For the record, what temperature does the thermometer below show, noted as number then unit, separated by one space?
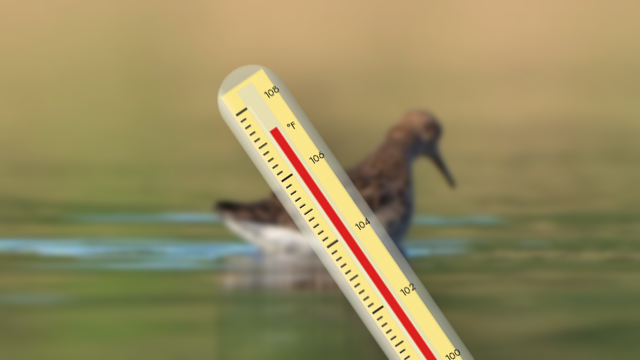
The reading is 107.2 °F
